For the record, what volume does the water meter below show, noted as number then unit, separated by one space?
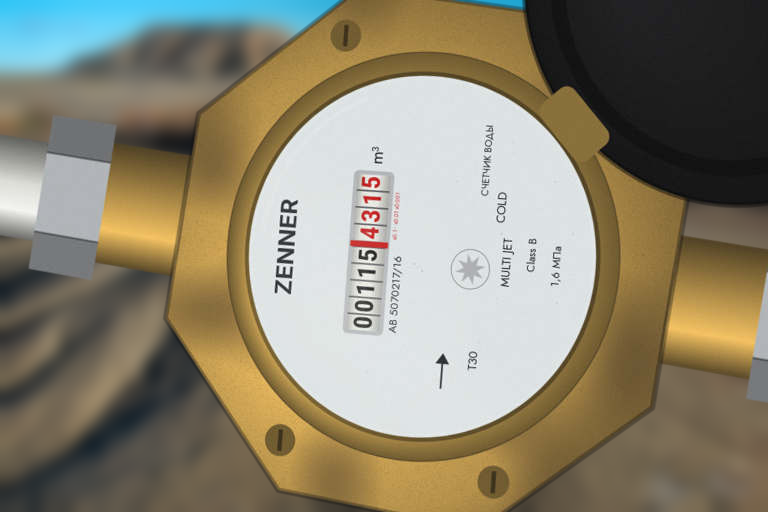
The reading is 115.4315 m³
